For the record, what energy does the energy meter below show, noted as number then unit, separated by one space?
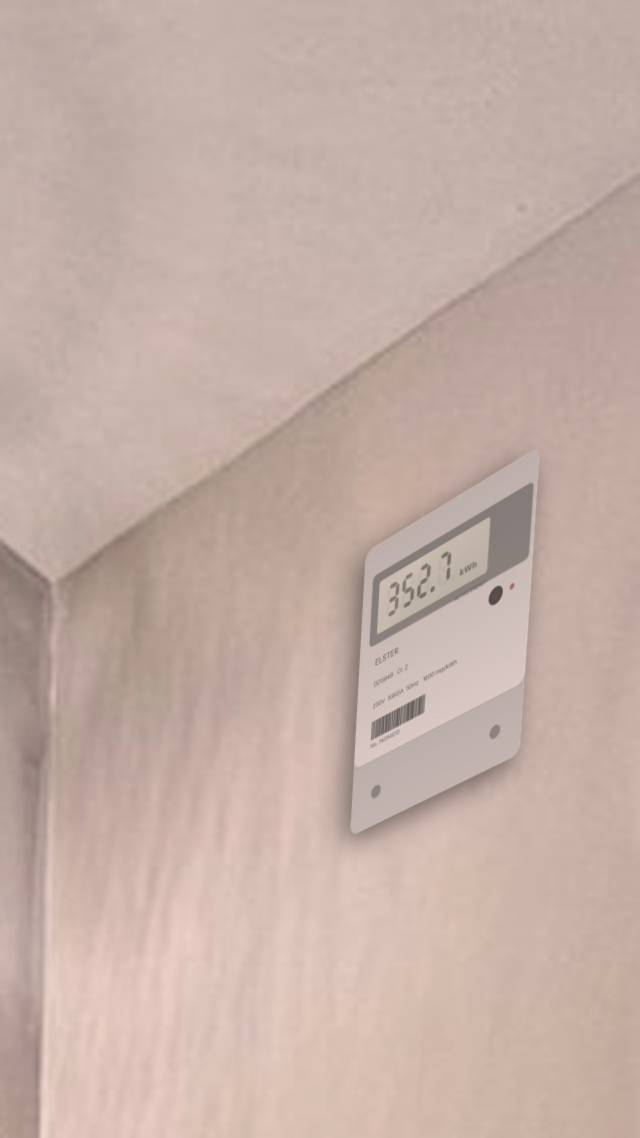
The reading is 352.7 kWh
